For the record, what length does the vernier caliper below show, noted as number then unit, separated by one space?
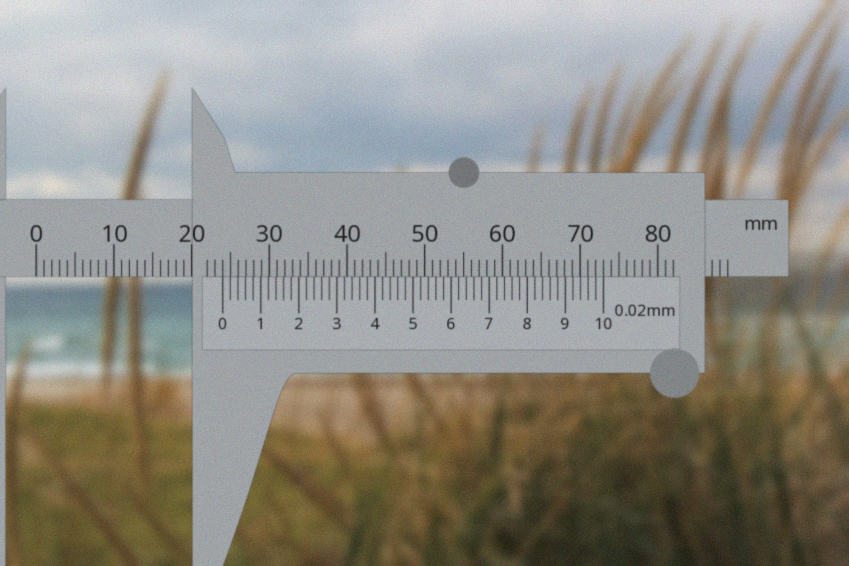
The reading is 24.0 mm
